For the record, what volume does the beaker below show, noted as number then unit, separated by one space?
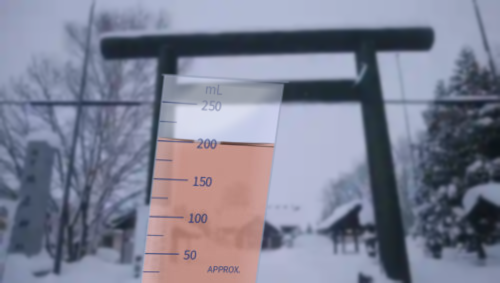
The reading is 200 mL
